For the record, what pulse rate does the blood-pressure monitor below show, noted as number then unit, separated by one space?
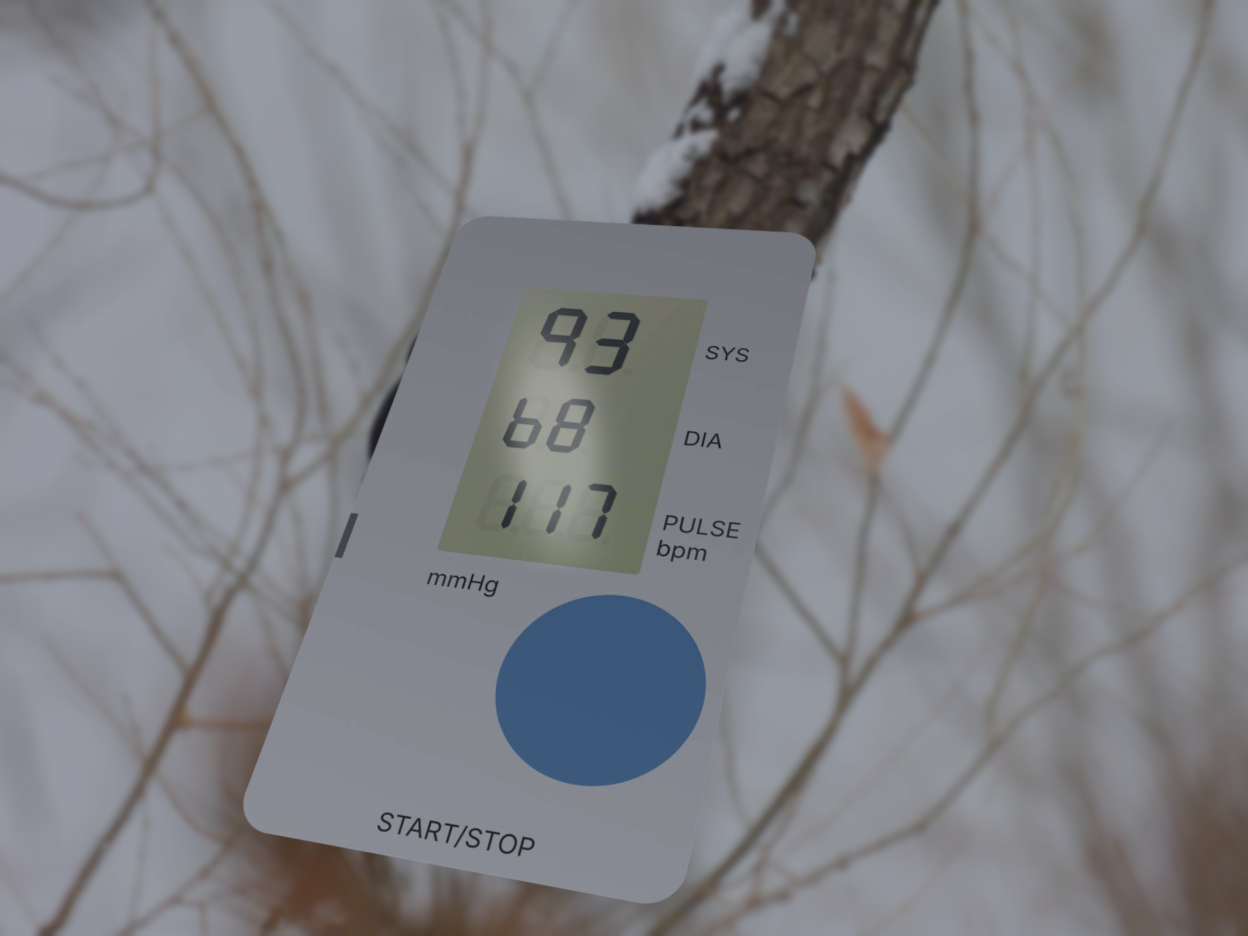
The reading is 117 bpm
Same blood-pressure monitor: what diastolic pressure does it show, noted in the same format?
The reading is 68 mmHg
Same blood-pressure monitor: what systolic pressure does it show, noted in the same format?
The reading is 93 mmHg
